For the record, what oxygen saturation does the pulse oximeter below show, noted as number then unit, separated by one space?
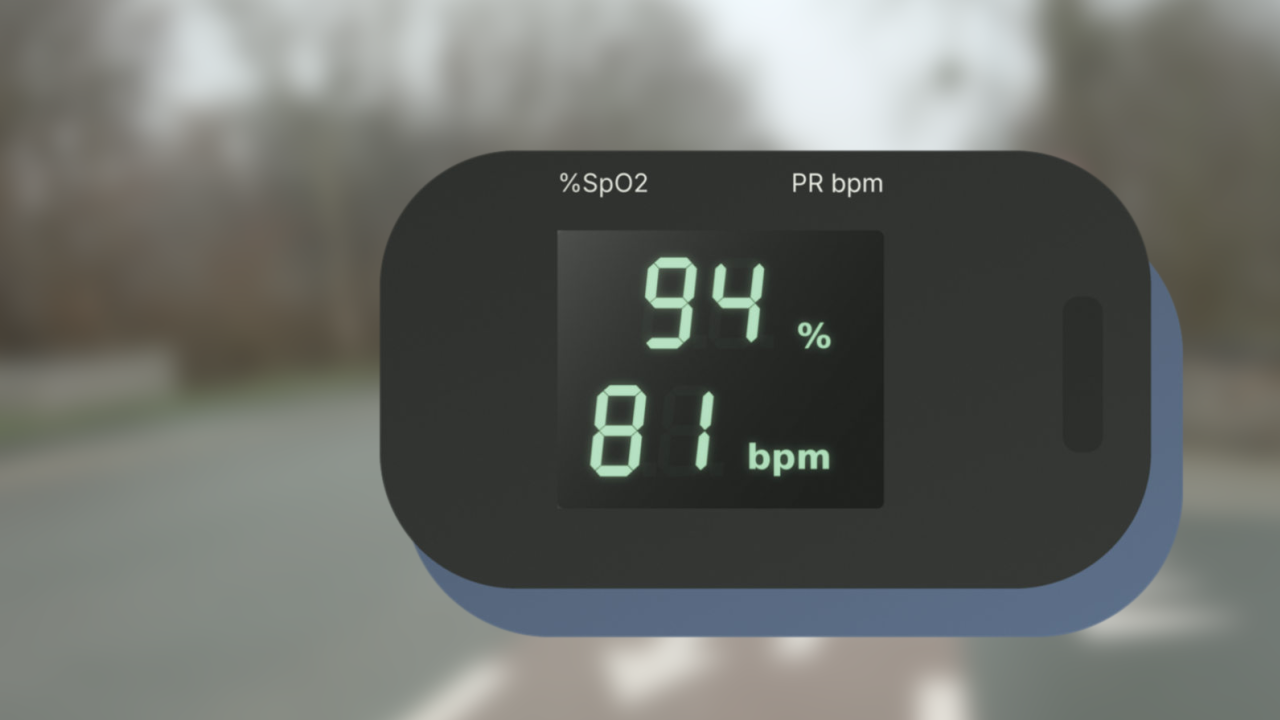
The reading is 94 %
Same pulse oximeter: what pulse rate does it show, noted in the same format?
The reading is 81 bpm
